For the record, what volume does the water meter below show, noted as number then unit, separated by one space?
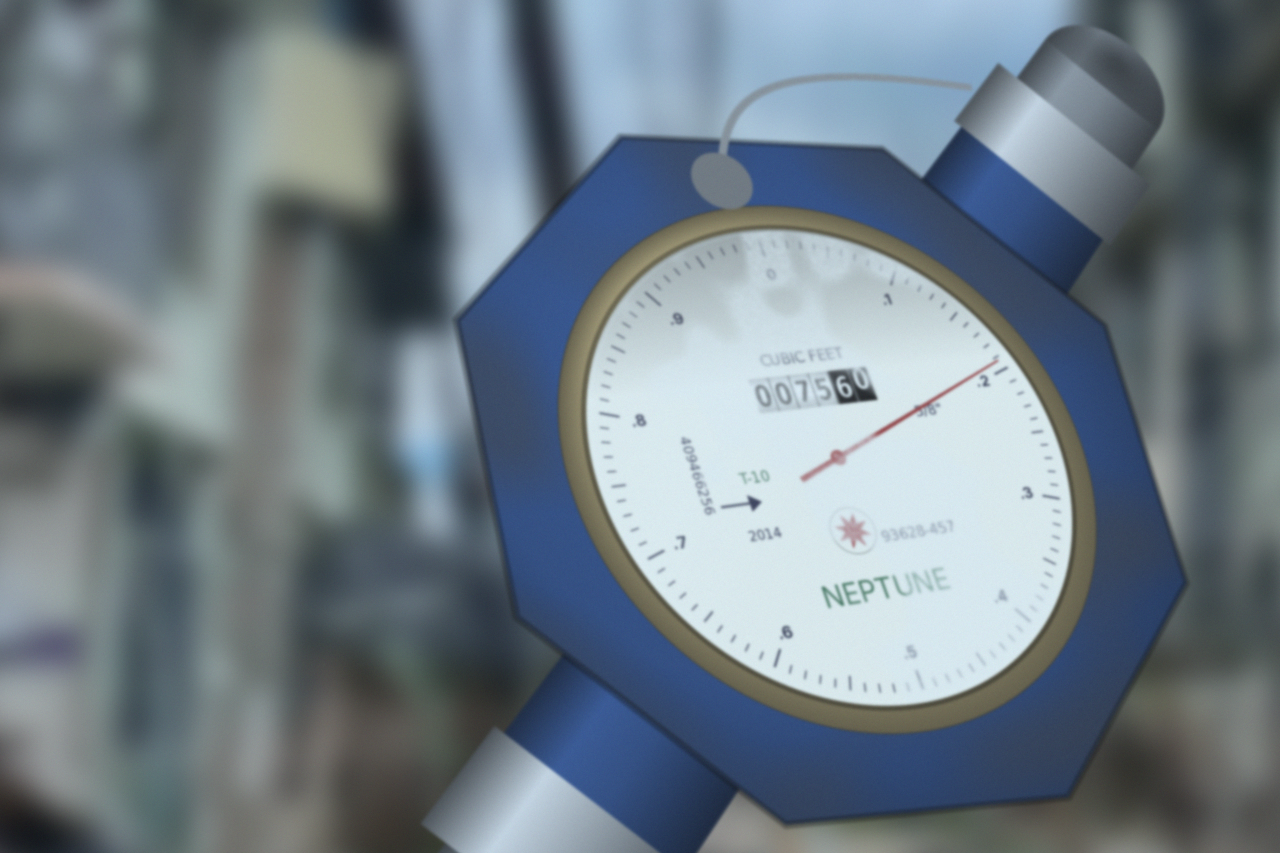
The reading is 7560.19 ft³
